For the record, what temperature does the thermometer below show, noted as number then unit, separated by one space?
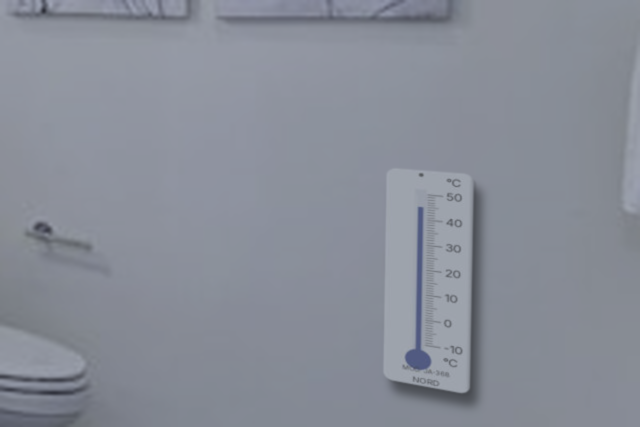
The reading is 45 °C
